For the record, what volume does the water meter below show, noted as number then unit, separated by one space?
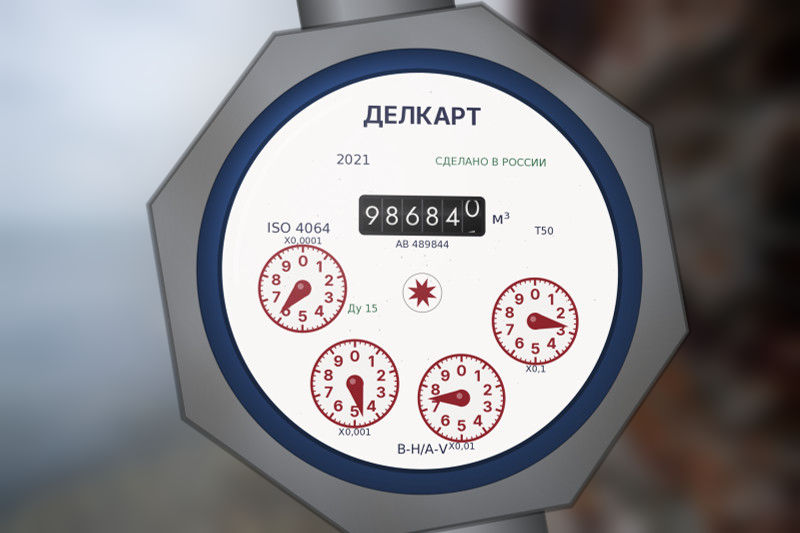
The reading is 986840.2746 m³
